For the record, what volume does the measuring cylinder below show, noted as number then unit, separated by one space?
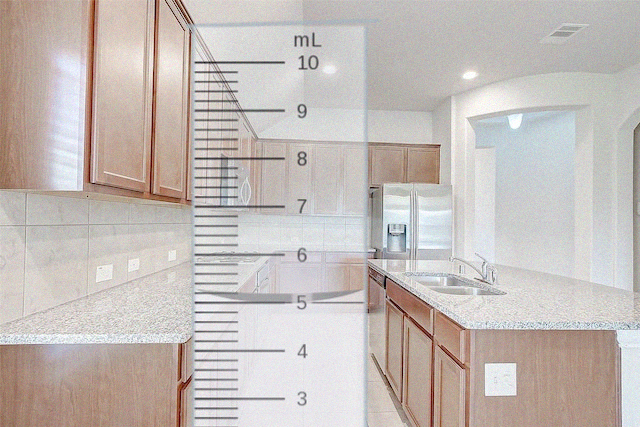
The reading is 5 mL
